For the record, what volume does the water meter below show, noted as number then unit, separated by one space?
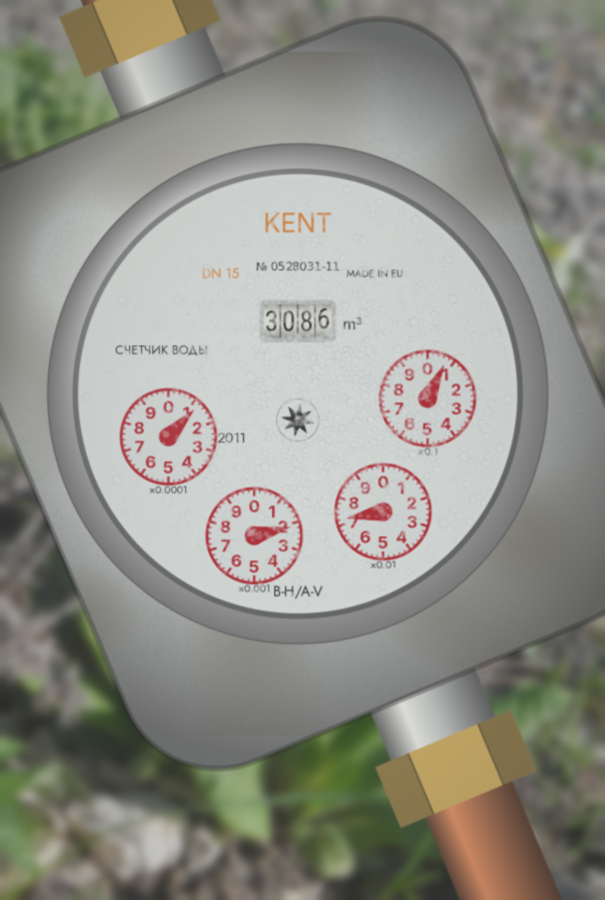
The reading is 3086.0721 m³
